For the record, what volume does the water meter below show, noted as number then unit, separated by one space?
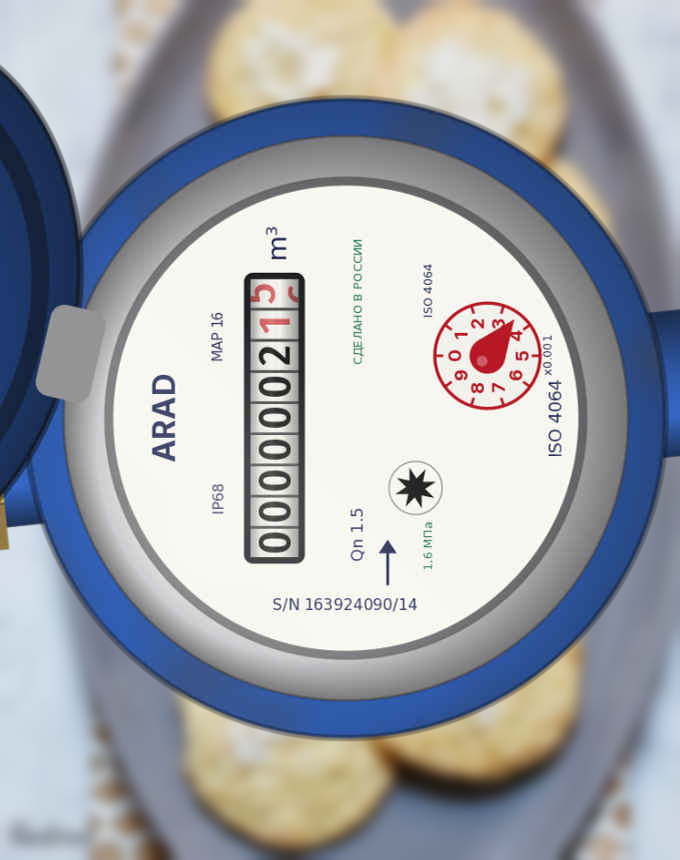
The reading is 2.153 m³
